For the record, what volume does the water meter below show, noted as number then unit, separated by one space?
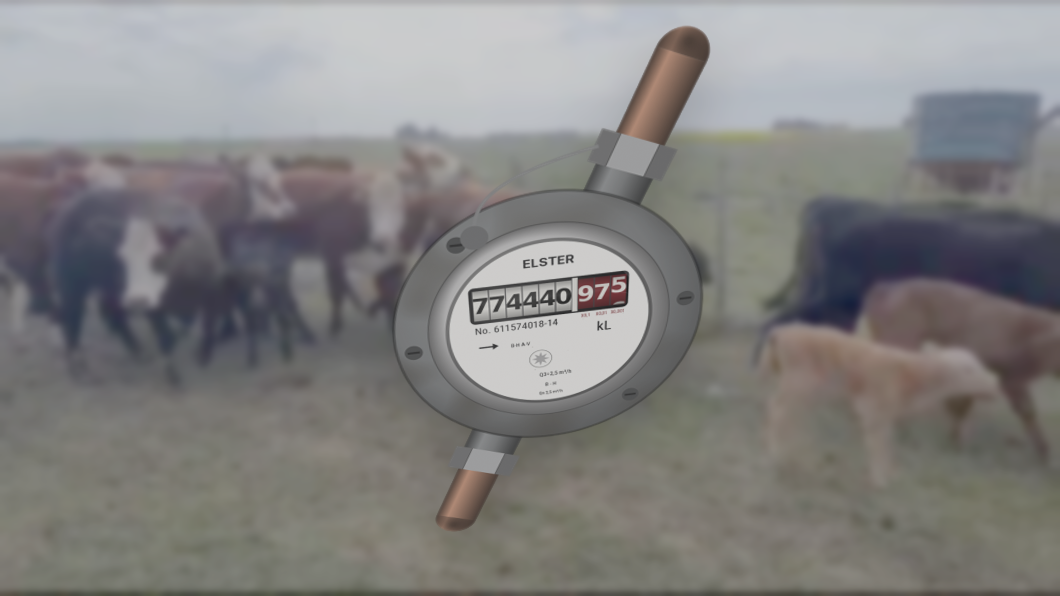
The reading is 774440.975 kL
